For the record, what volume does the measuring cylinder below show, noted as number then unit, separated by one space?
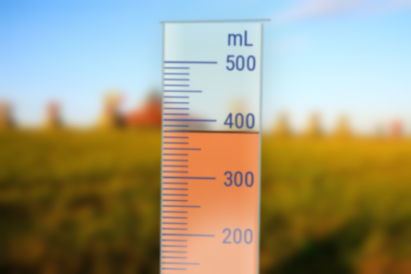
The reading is 380 mL
